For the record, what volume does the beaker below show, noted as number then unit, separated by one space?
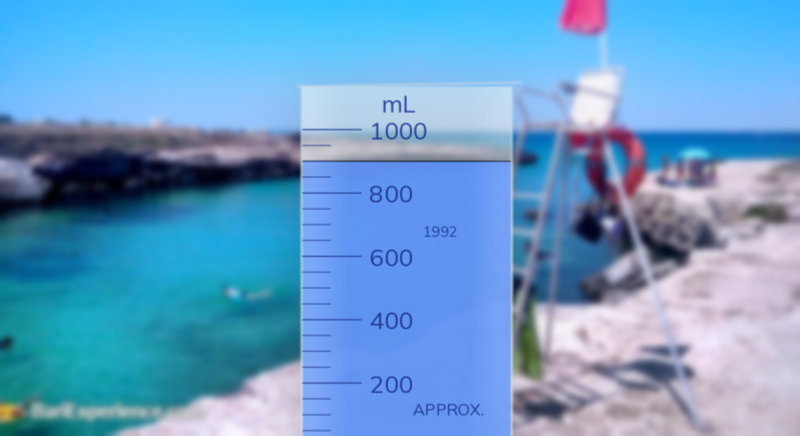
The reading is 900 mL
